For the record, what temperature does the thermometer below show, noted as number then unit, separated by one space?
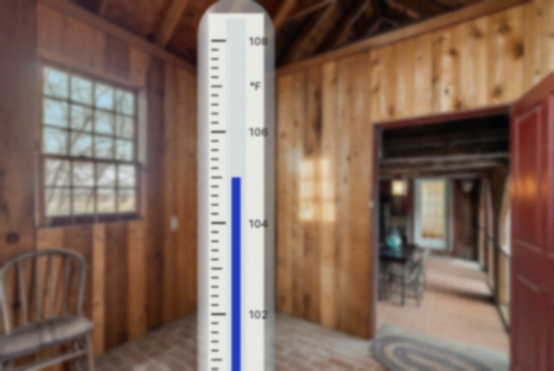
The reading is 105 °F
